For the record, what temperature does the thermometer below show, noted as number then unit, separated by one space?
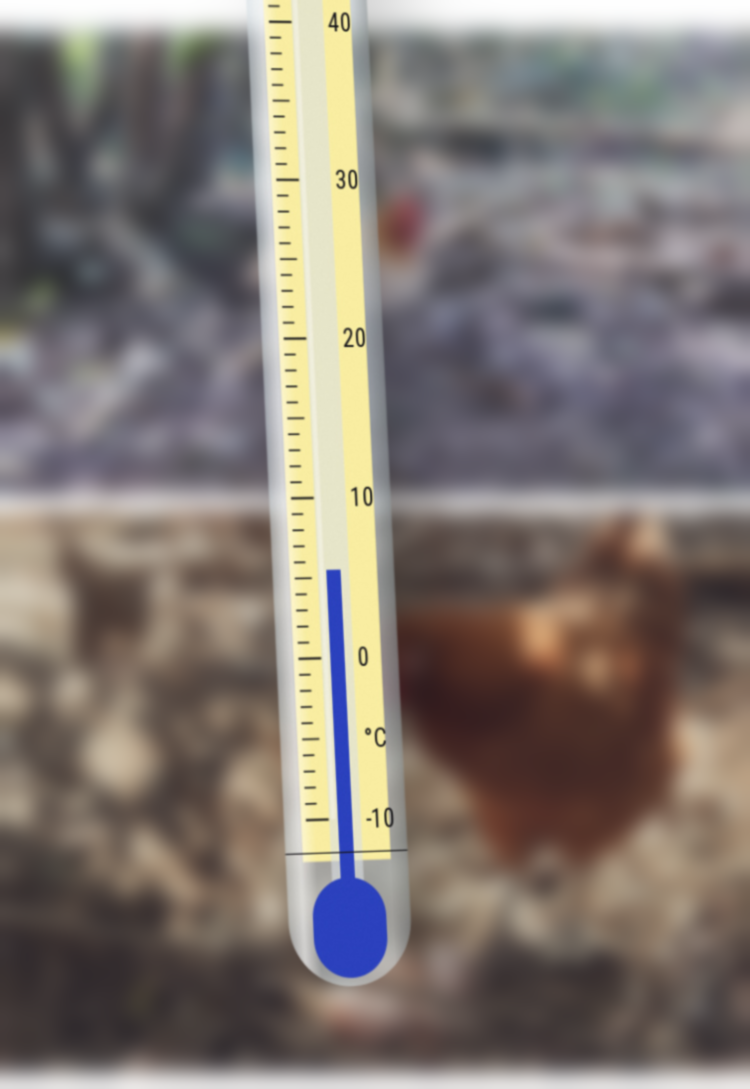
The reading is 5.5 °C
